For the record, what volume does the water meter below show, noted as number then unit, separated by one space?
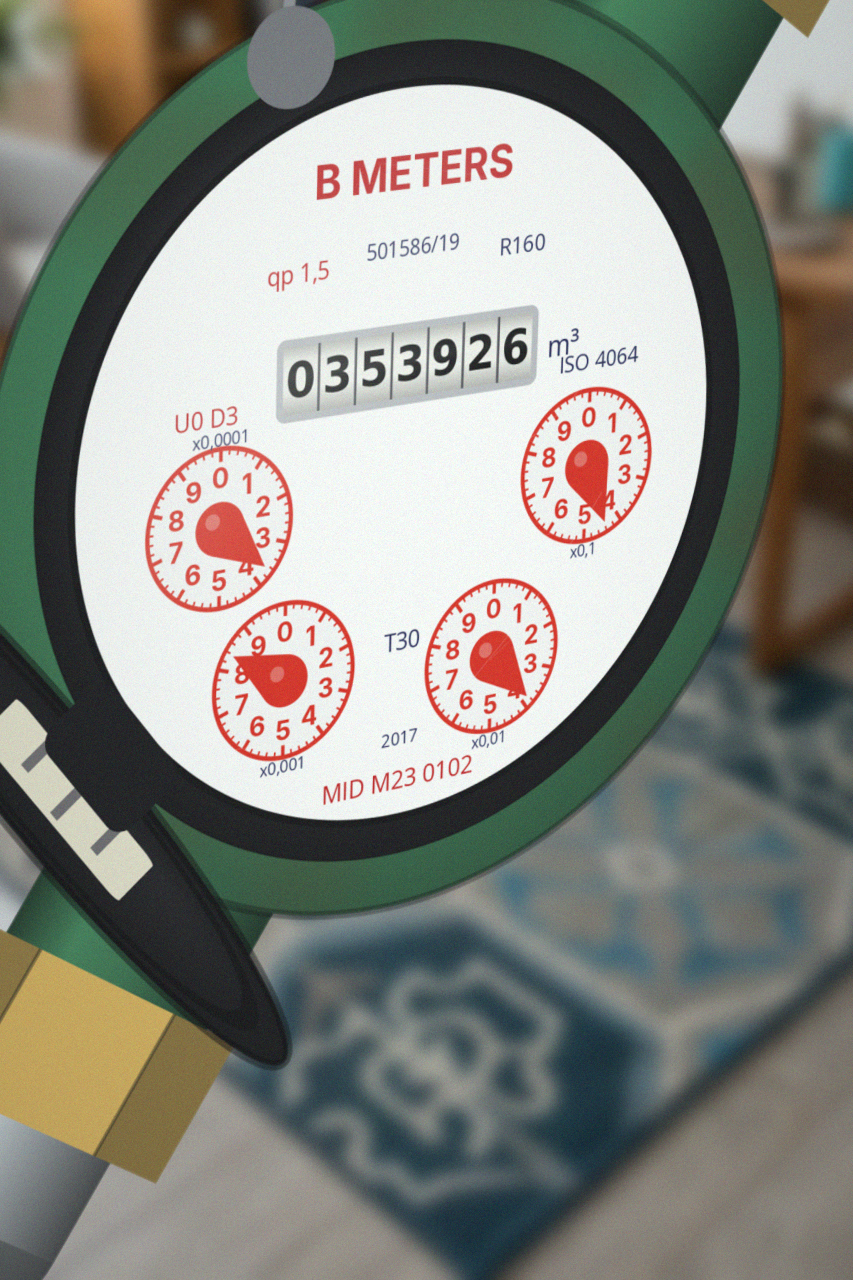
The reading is 353926.4383 m³
